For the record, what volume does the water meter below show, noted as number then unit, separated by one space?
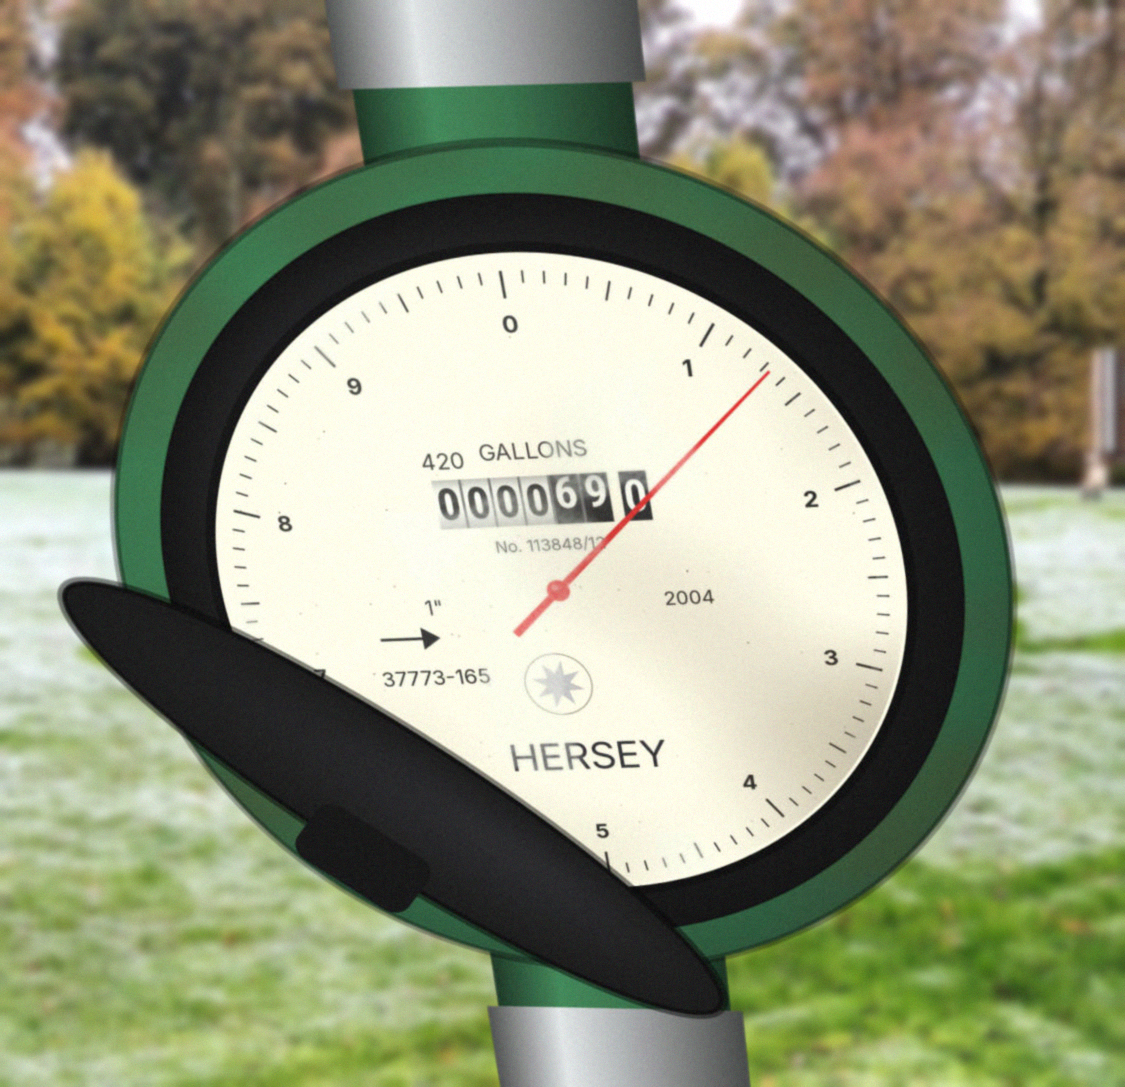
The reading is 691.3 gal
